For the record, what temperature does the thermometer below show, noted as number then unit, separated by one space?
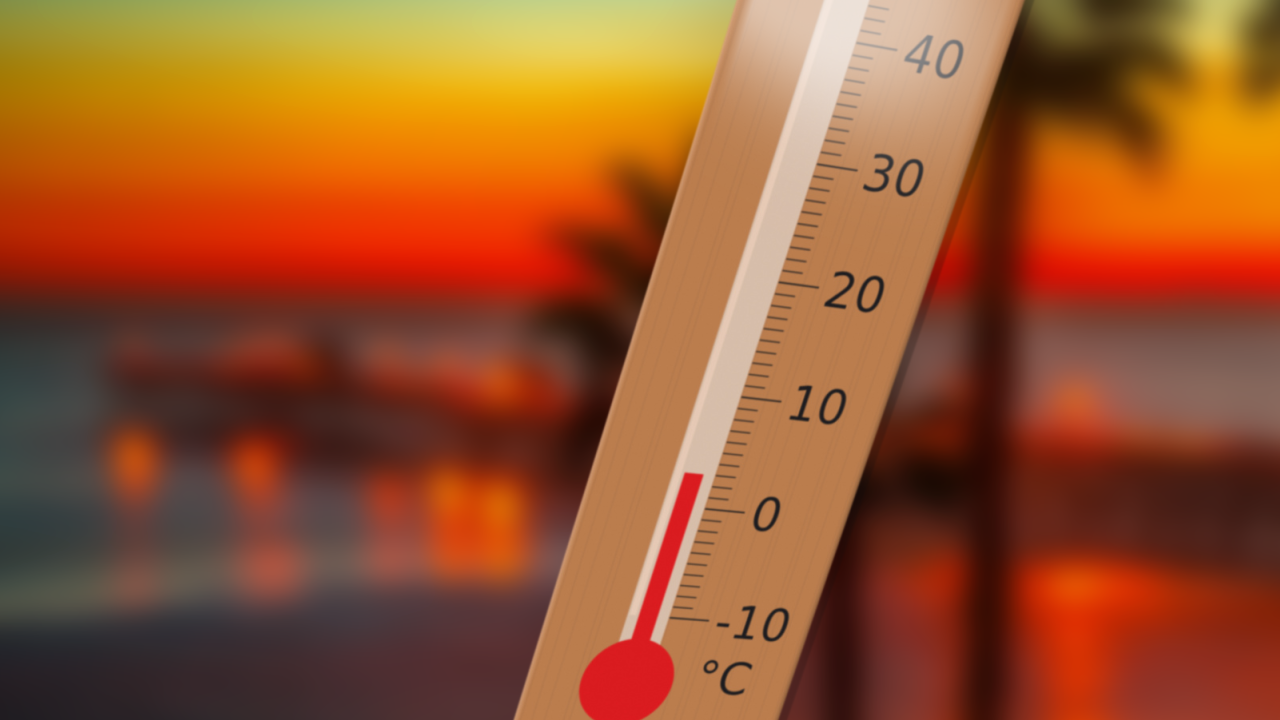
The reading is 3 °C
